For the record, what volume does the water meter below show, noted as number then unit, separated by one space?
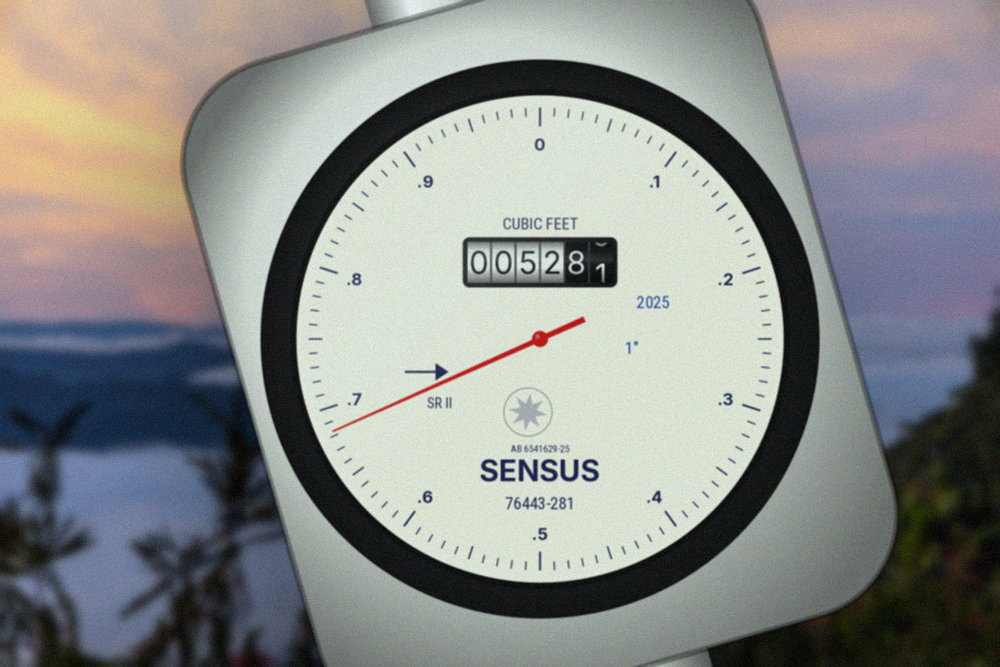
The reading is 5280.68 ft³
